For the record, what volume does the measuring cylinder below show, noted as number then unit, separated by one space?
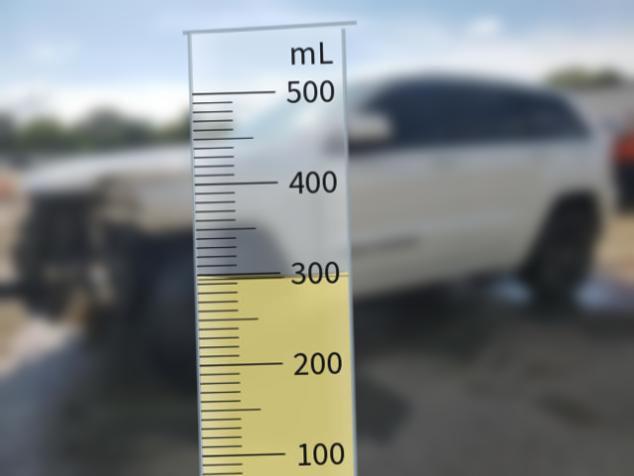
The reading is 295 mL
